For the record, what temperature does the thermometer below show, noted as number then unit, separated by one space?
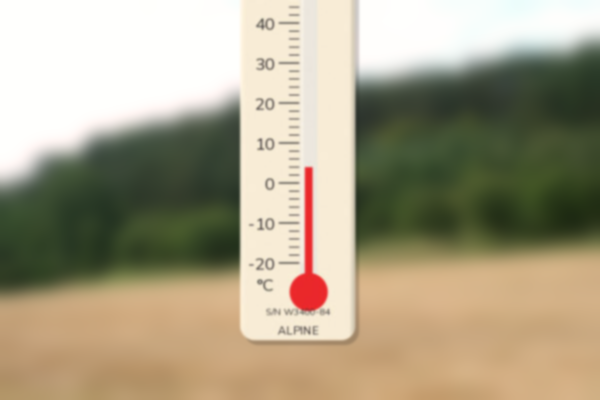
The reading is 4 °C
